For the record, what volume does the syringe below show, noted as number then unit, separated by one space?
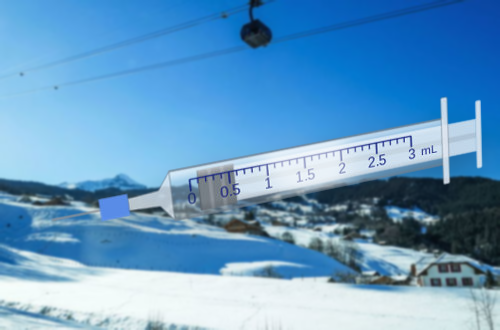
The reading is 0.1 mL
